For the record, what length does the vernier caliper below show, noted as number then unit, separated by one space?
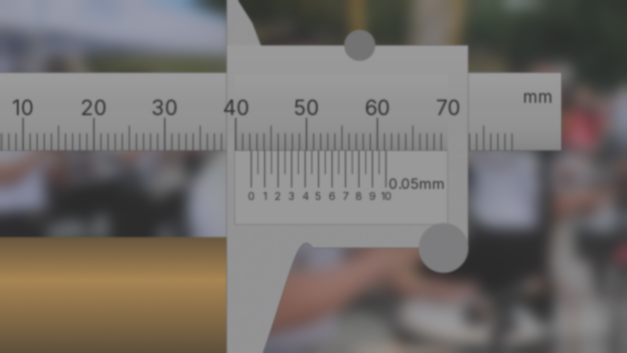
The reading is 42.2 mm
